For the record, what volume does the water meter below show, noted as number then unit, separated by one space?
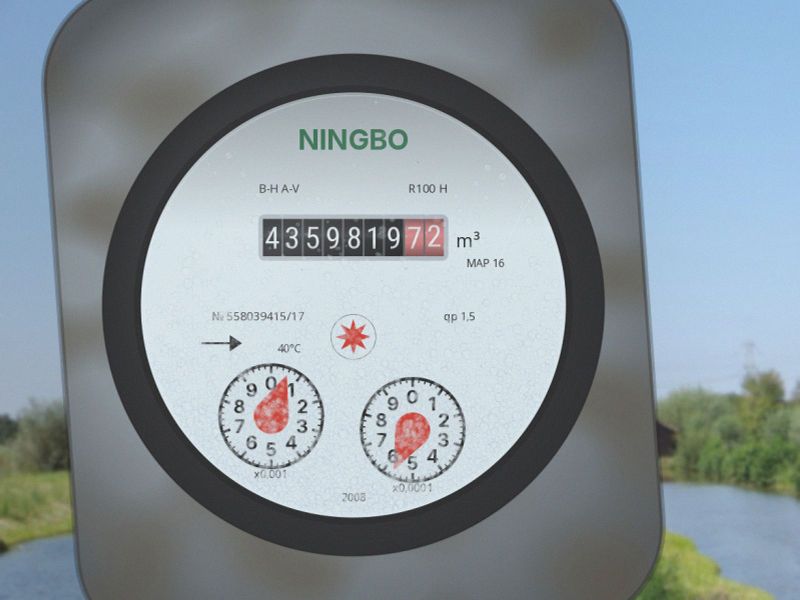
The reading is 4359819.7205 m³
